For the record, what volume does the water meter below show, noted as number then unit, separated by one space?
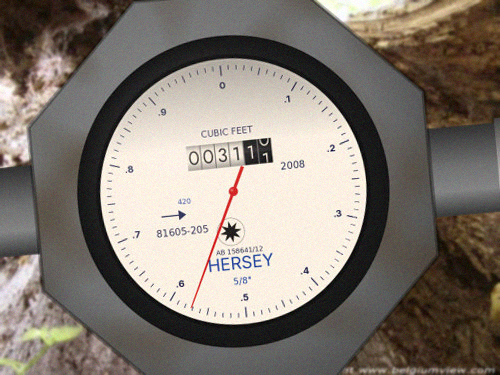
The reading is 3110.57 ft³
